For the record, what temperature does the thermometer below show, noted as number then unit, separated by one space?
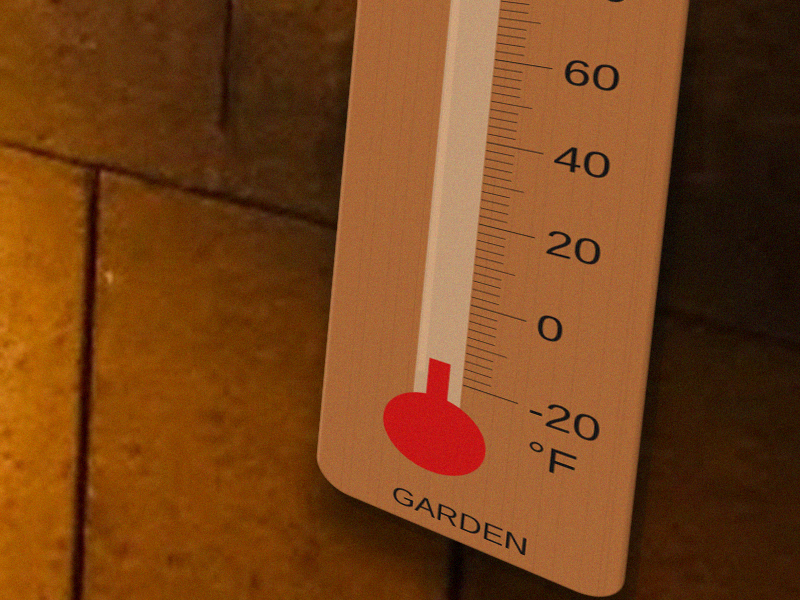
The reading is -16 °F
